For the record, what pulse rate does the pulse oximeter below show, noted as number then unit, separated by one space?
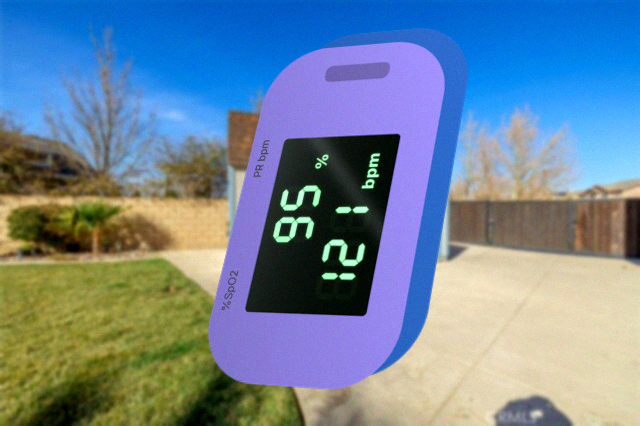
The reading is 121 bpm
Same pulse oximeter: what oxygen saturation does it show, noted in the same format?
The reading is 95 %
